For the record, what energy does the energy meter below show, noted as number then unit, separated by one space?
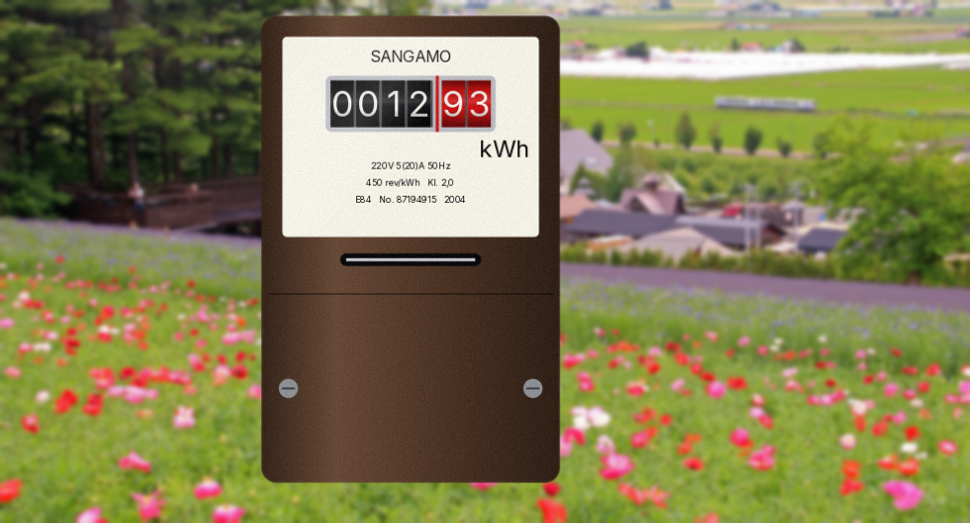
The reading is 12.93 kWh
